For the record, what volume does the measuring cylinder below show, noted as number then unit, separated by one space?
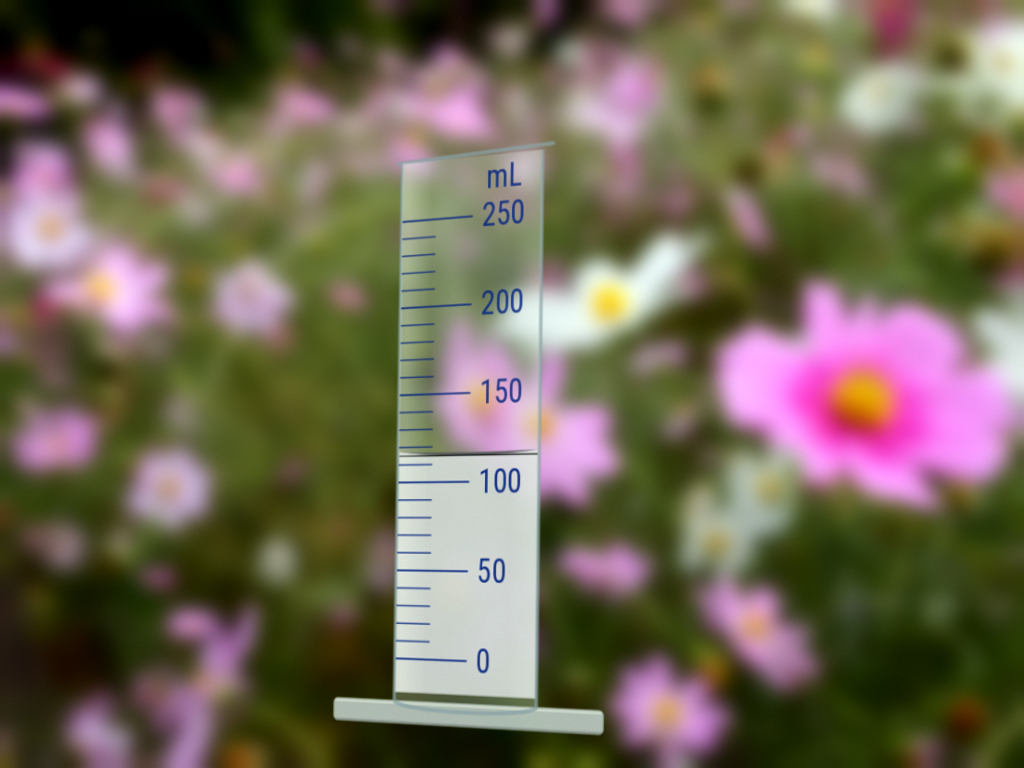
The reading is 115 mL
